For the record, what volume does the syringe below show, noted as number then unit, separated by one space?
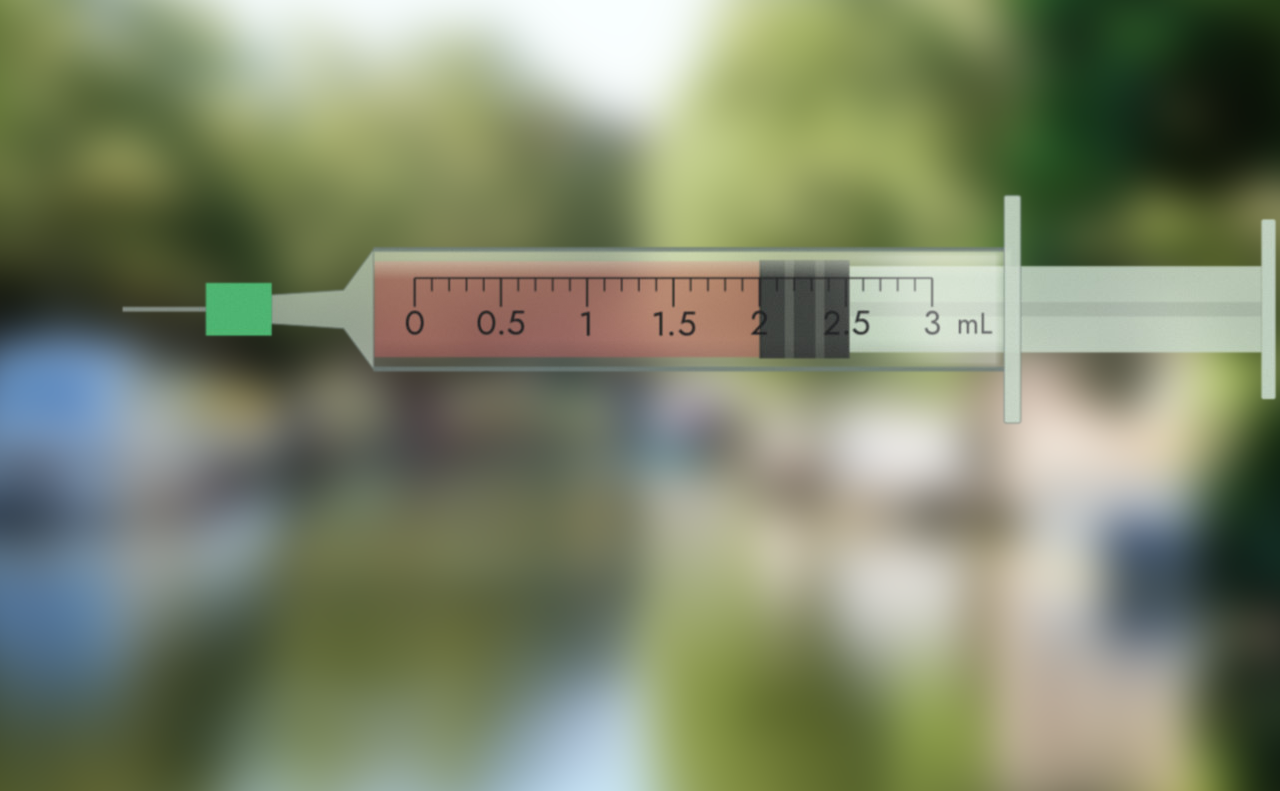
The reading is 2 mL
